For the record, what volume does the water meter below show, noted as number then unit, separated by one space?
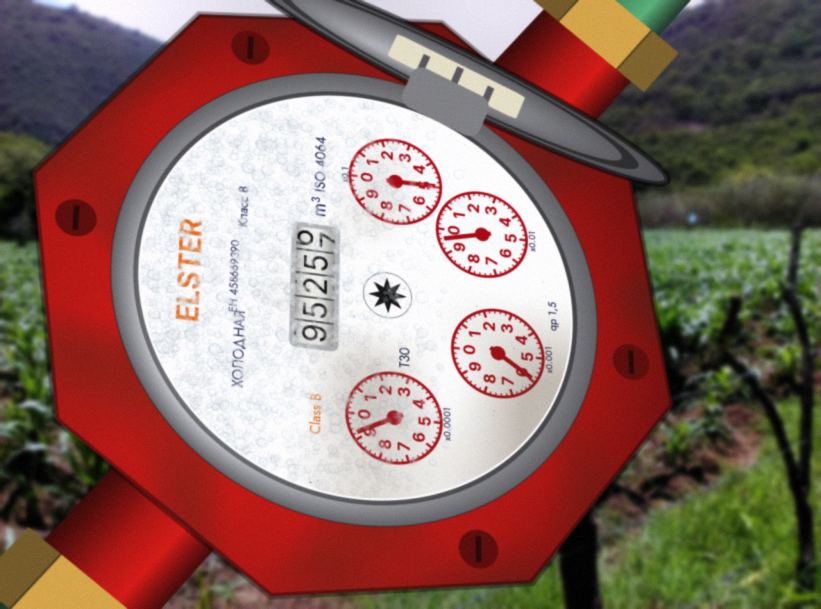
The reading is 95256.4959 m³
